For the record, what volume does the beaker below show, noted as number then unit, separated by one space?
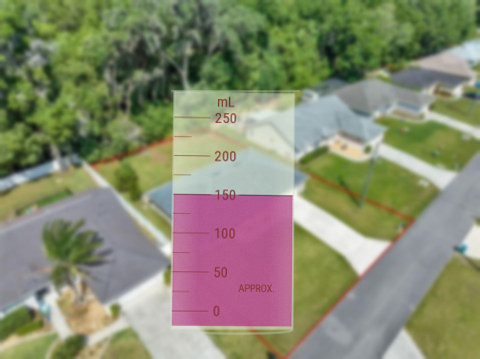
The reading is 150 mL
